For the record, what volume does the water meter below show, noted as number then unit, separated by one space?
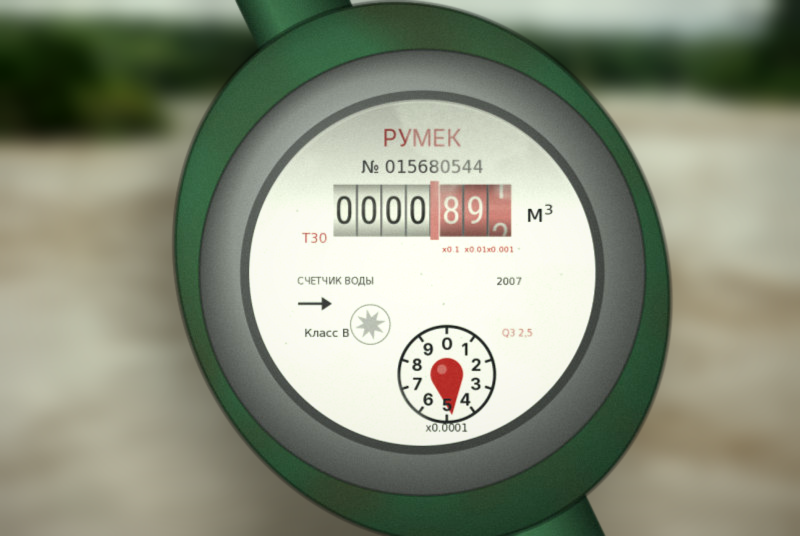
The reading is 0.8914 m³
